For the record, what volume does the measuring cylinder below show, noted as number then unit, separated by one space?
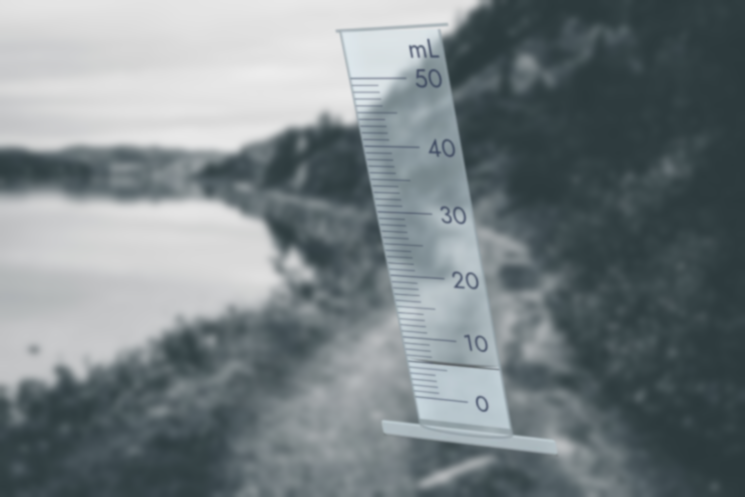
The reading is 6 mL
